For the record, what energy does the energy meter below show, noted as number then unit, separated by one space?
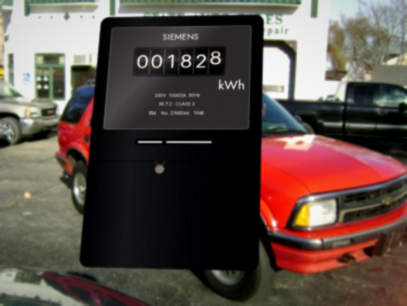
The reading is 1828 kWh
